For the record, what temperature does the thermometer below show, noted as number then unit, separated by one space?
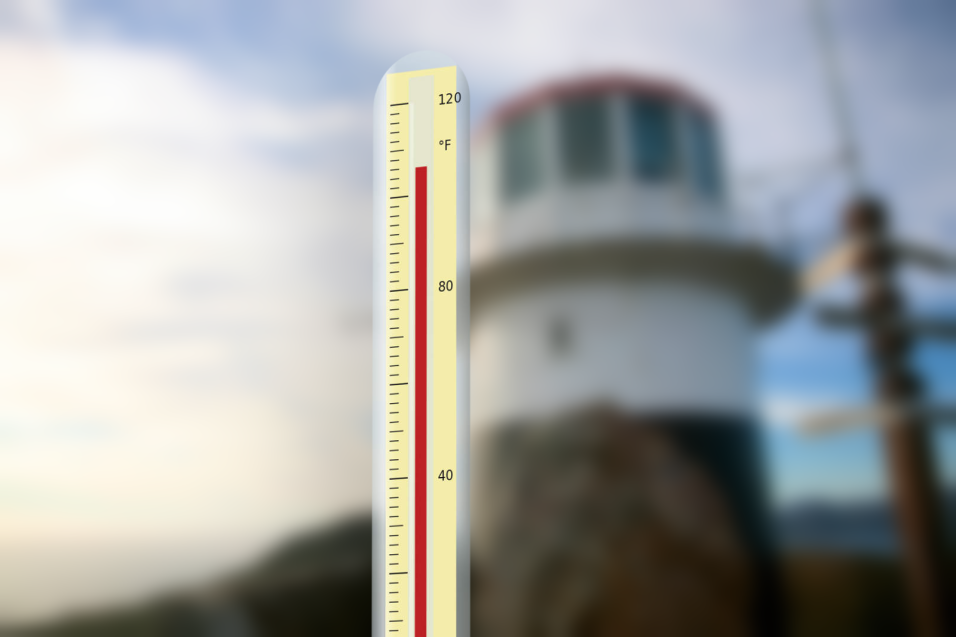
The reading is 106 °F
